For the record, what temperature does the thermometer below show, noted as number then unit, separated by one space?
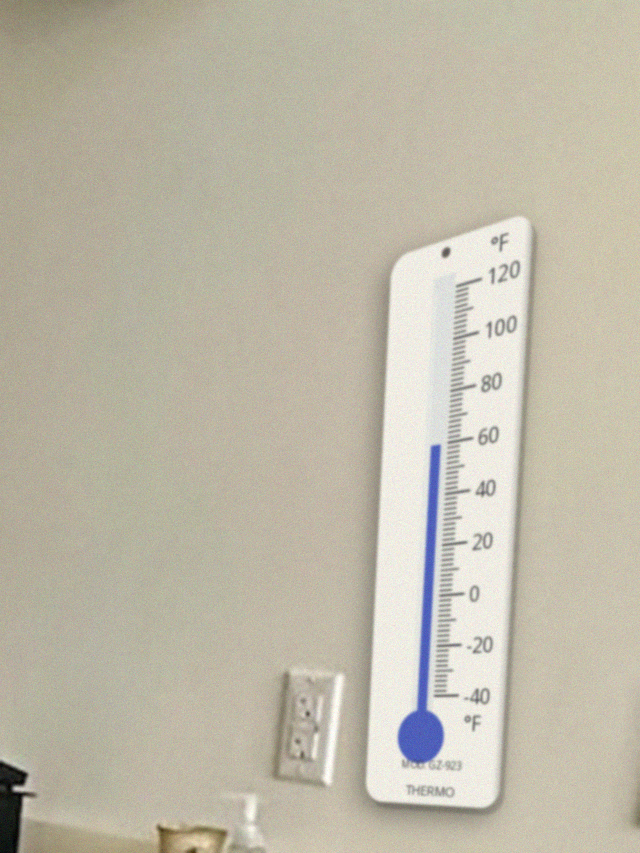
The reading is 60 °F
